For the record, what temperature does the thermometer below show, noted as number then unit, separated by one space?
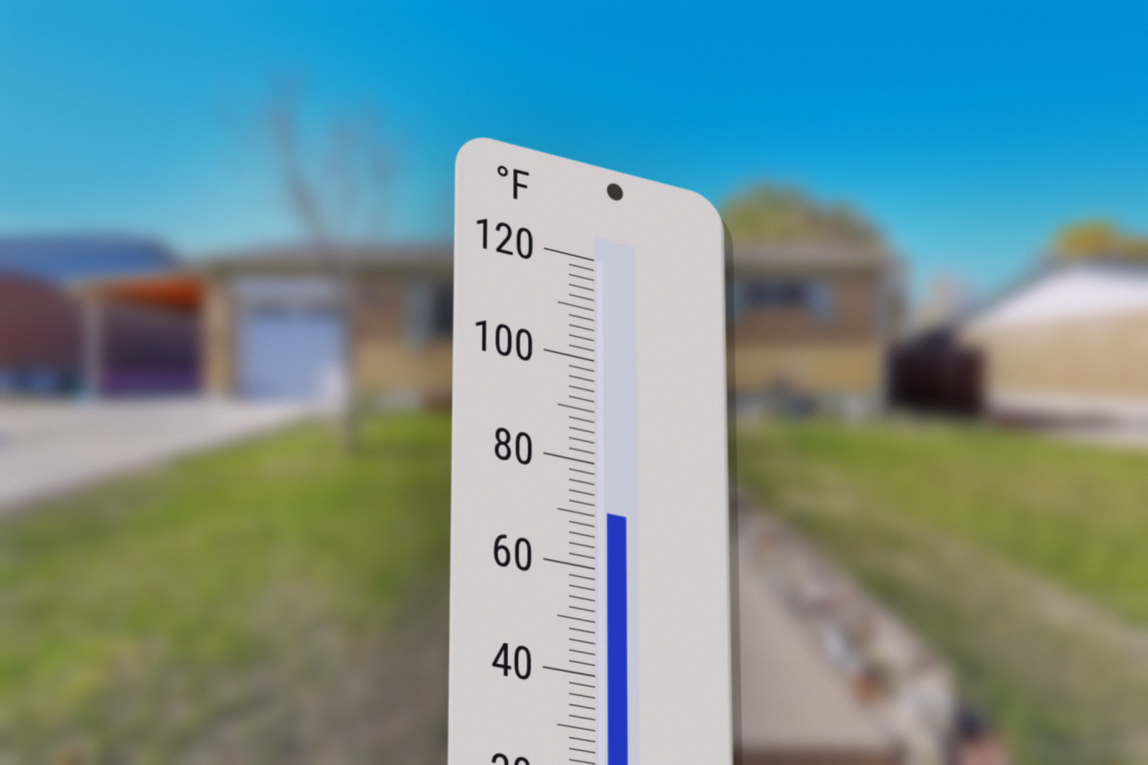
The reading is 71 °F
